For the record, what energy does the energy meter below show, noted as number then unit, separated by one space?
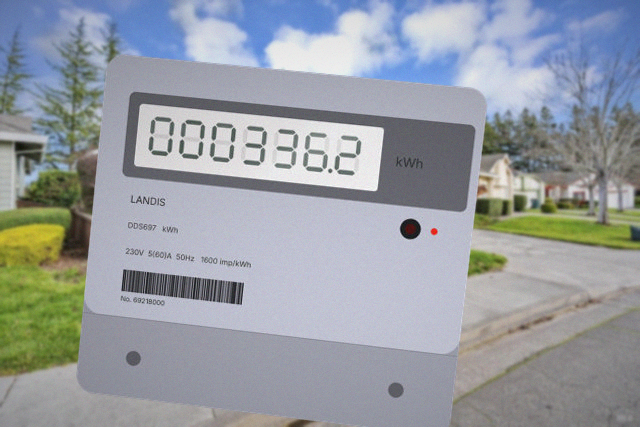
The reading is 336.2 kWh
